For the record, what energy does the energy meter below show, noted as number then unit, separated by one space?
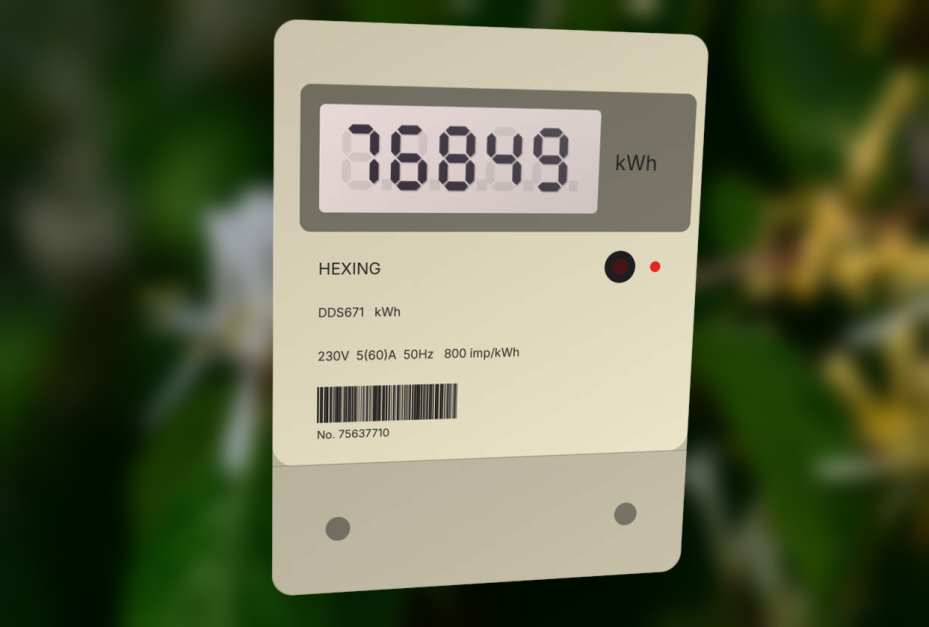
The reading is 76849 kWh
